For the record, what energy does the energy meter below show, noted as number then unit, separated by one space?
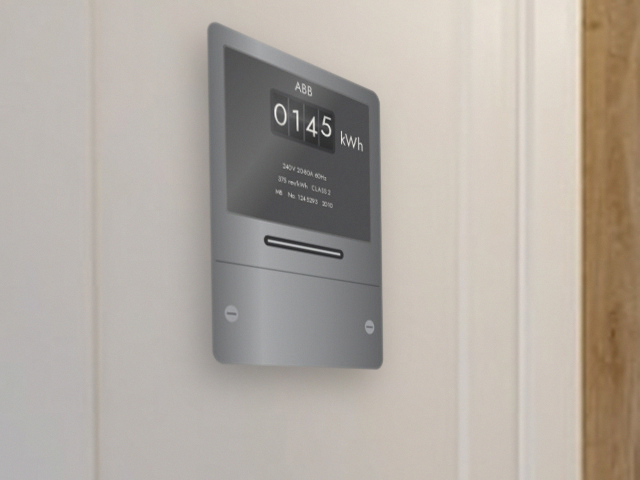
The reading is 145 kWh
